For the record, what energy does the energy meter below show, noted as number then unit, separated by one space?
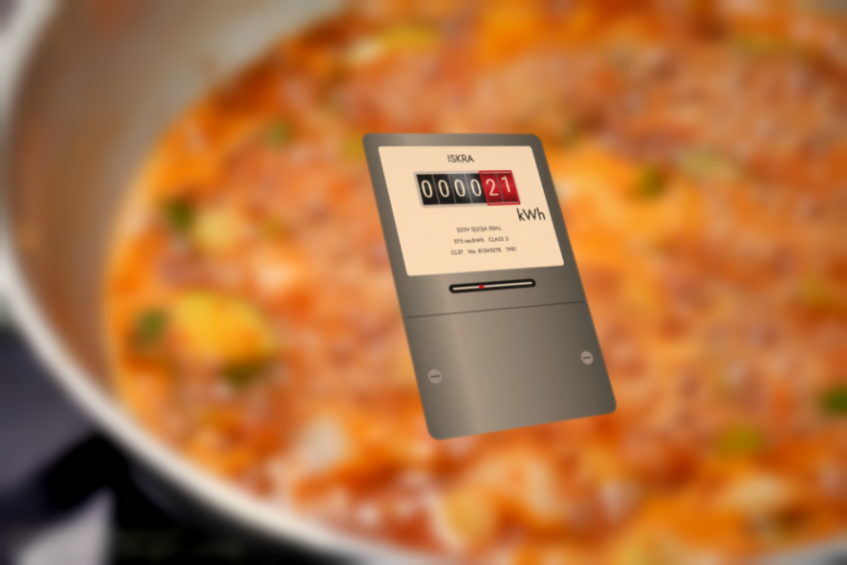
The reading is 0.21 kWh
